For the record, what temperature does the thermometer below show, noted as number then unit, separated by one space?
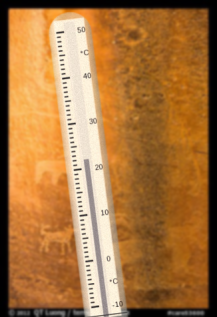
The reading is 22 °C
